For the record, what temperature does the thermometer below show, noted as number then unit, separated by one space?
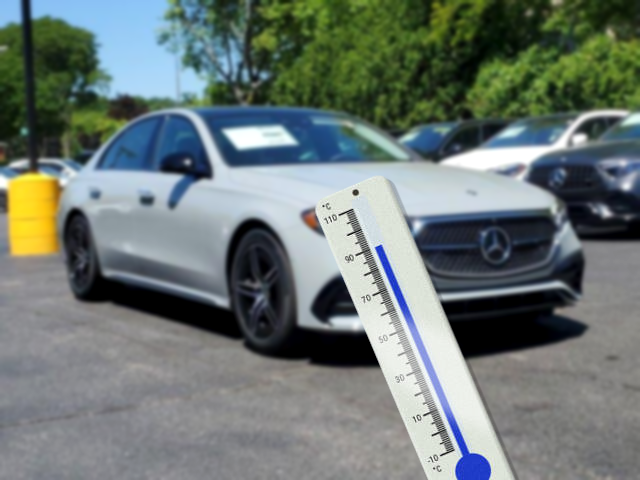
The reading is 90 °C
